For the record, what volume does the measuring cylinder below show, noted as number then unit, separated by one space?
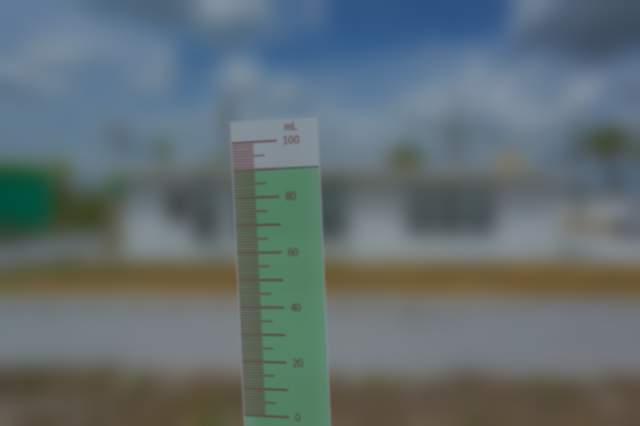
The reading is 90 mL
